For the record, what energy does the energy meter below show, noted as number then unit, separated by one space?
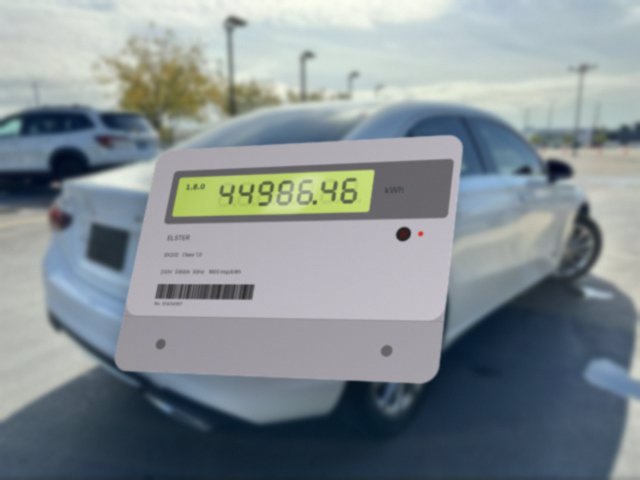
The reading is 44986.46 kWh
